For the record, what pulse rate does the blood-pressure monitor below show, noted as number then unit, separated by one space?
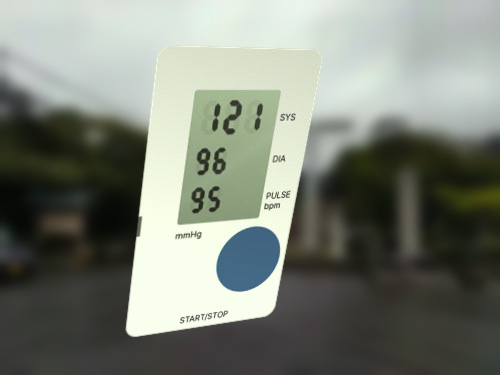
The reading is 95 bpm
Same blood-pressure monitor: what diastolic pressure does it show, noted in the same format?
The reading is 96 mmHg
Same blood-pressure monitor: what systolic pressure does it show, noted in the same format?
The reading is 121 mmHg
